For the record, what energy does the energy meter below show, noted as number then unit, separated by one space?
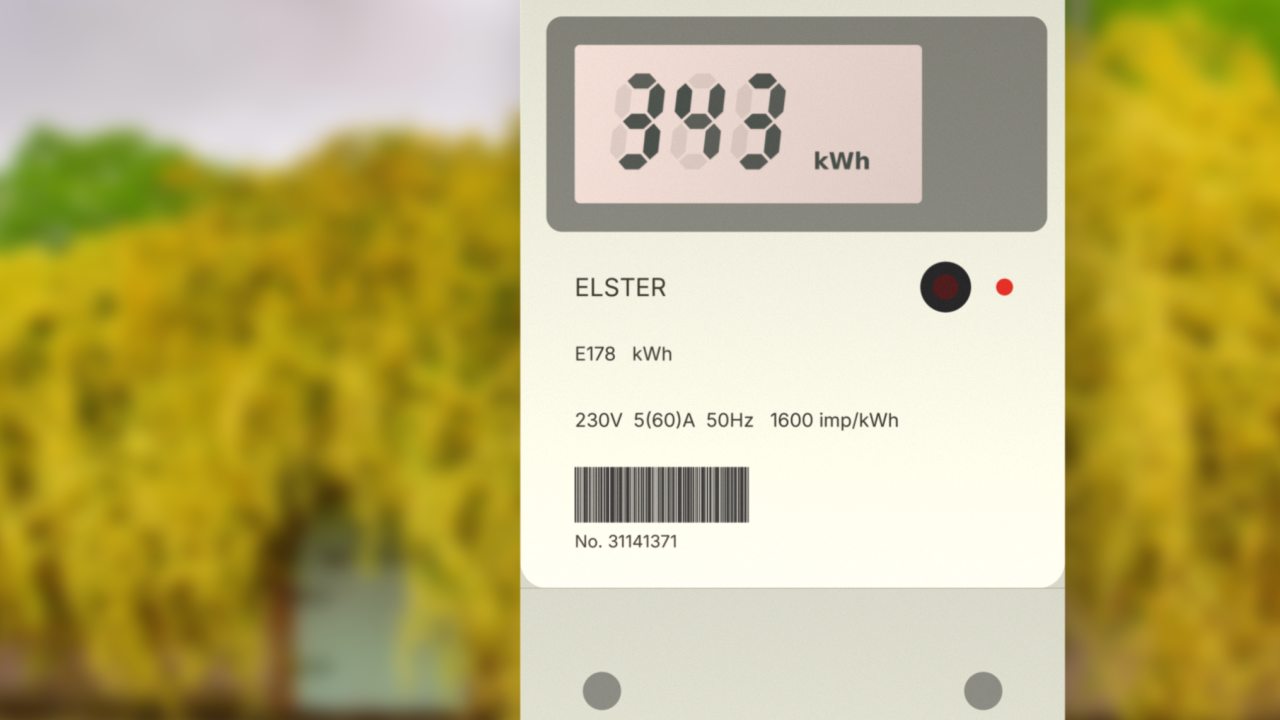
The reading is 343 kWh
